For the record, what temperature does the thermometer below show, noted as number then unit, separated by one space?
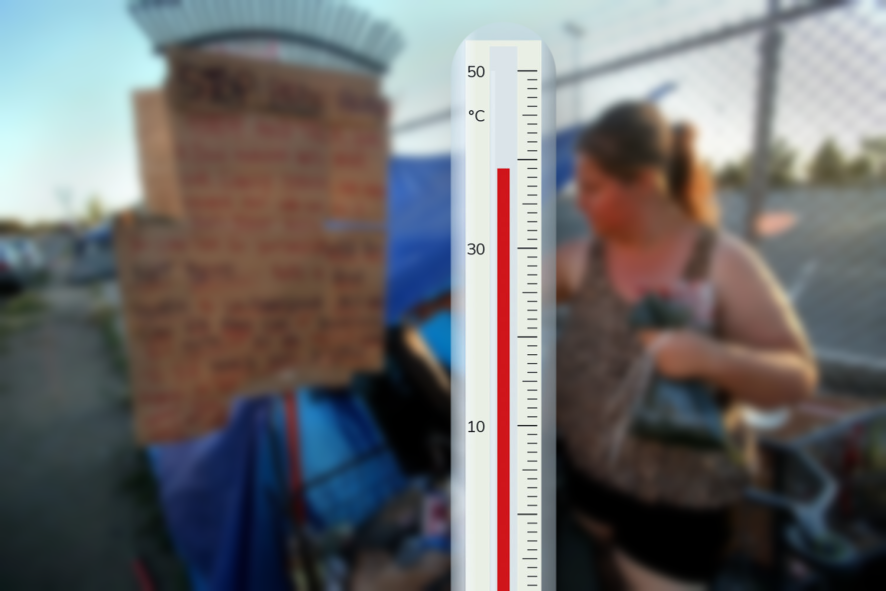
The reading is 39 °C
